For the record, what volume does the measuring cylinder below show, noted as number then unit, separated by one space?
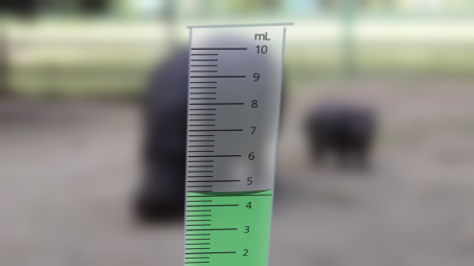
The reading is 4.4 mL
